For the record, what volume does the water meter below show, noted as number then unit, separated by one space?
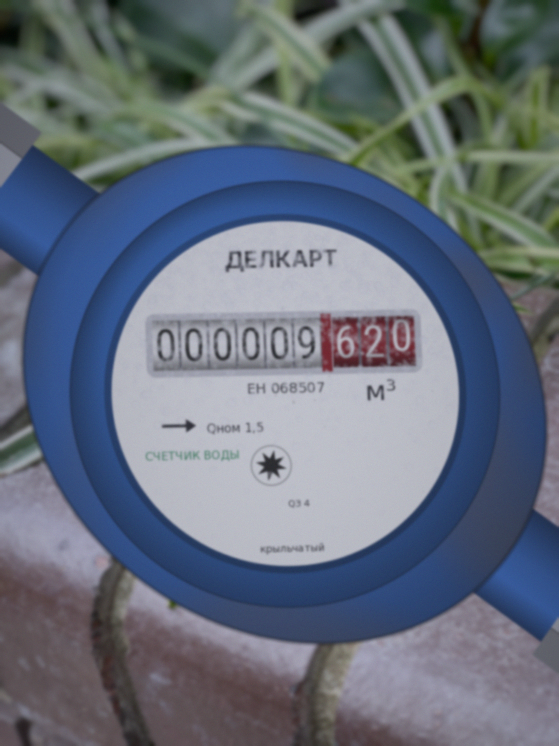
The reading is 9.620 m³
